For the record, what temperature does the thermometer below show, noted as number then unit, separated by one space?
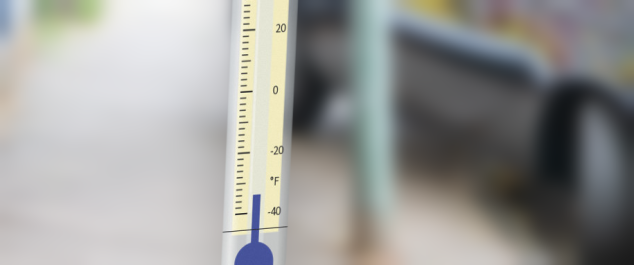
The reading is -34 °F
